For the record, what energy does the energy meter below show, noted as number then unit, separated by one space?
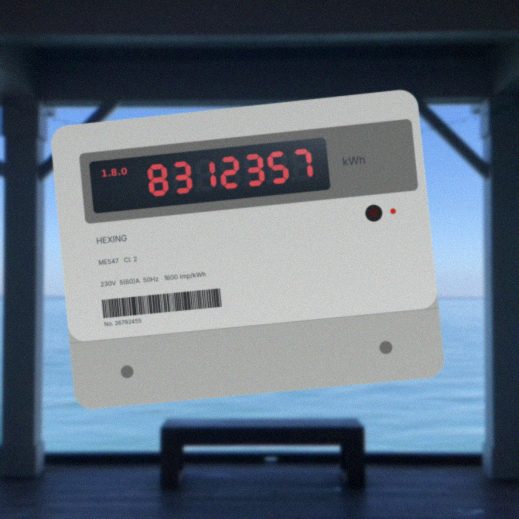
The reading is 8312357 kWh
